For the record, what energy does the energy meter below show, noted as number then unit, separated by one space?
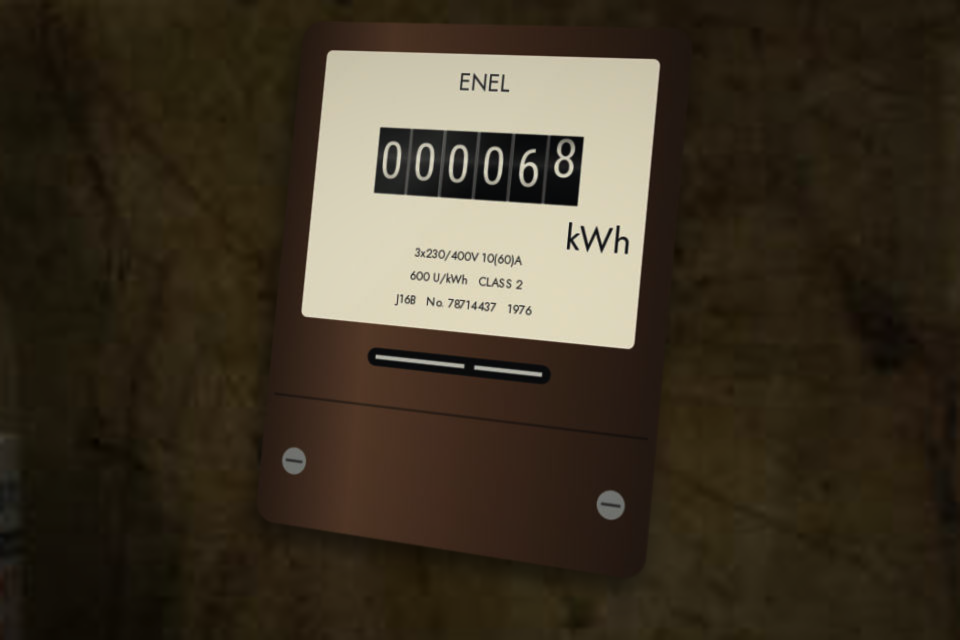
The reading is 68 kWh
